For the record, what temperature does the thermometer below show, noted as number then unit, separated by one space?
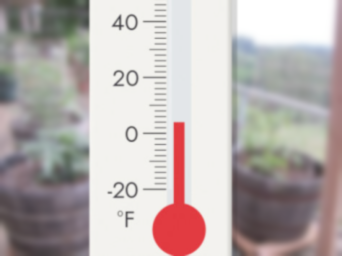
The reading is 4 °F
